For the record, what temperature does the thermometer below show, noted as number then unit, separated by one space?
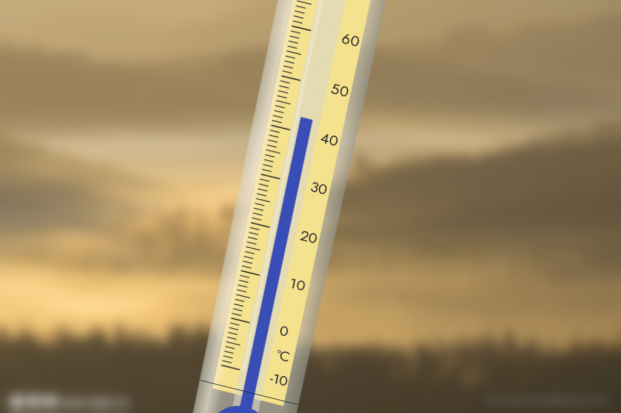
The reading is 43 °C
